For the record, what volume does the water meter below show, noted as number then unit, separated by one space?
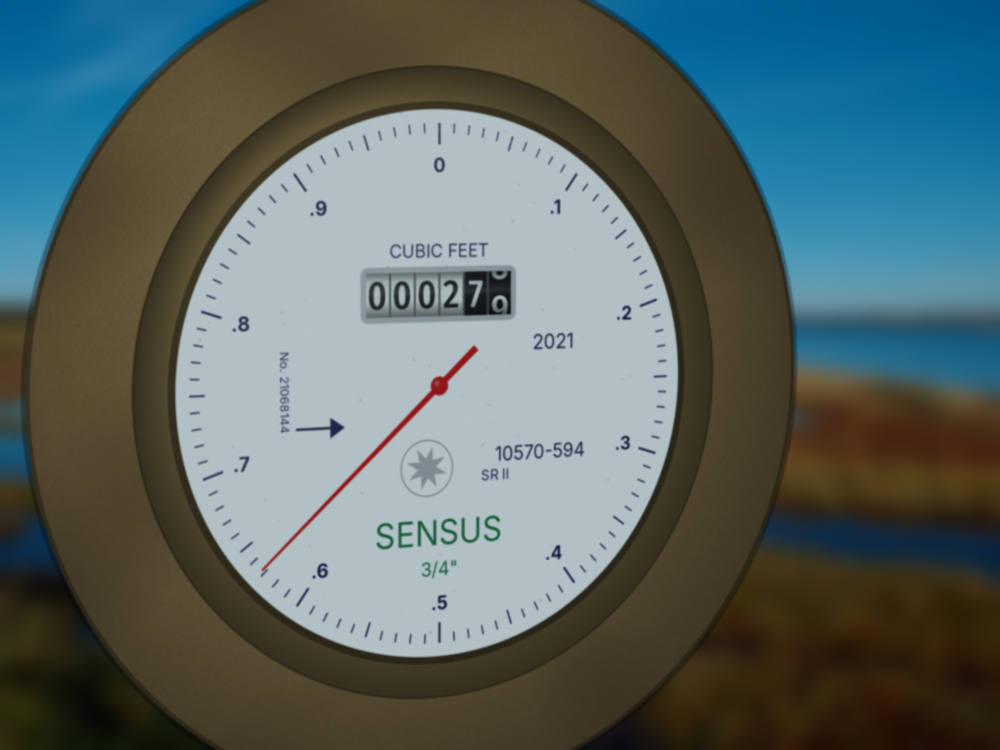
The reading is 278.63 ft³
